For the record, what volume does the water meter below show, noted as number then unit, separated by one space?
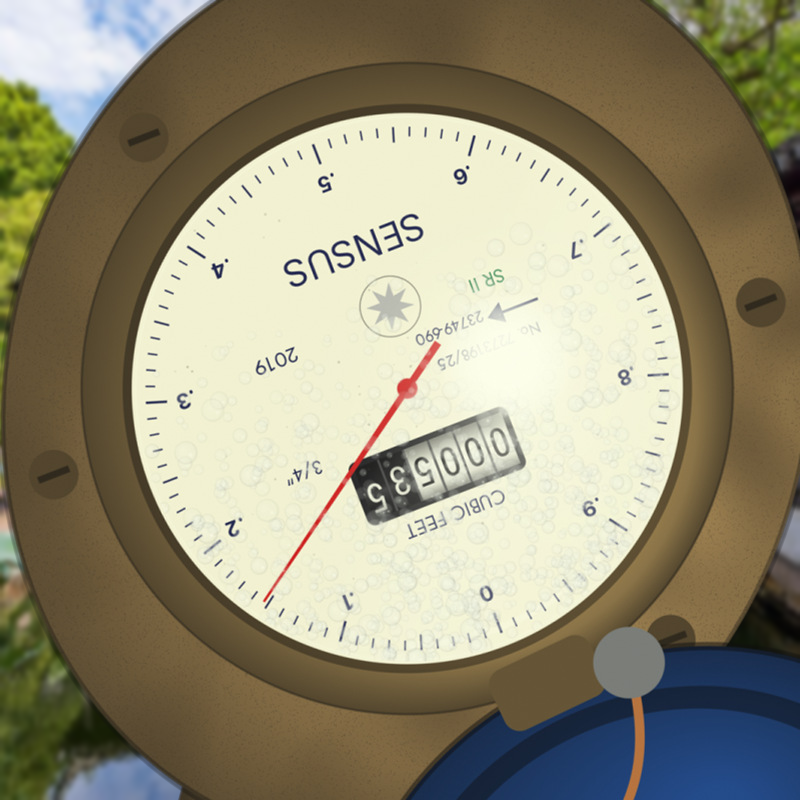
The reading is 535.15 ft³
